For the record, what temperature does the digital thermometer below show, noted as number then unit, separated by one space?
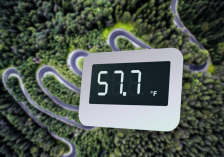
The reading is 57.7 °F
